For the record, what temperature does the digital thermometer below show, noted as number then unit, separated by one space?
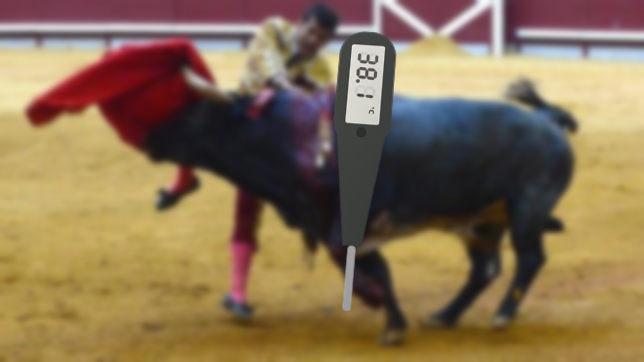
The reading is 38.1 °C
